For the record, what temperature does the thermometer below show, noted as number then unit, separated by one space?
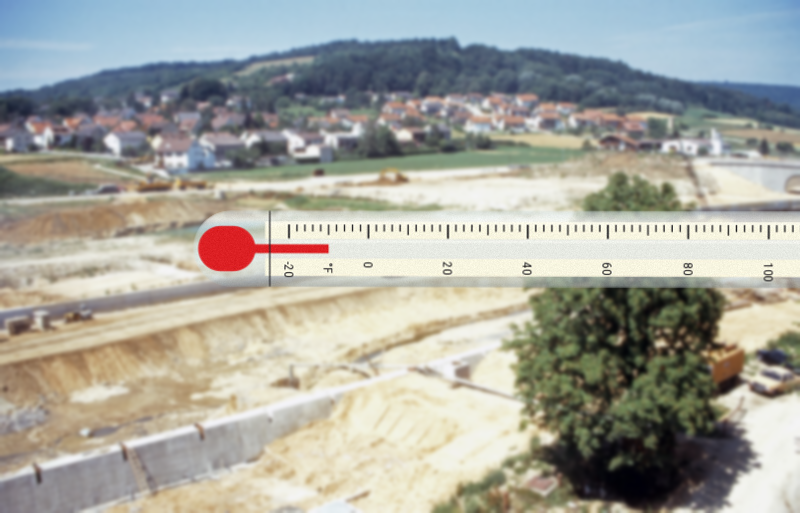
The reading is -10 °F
